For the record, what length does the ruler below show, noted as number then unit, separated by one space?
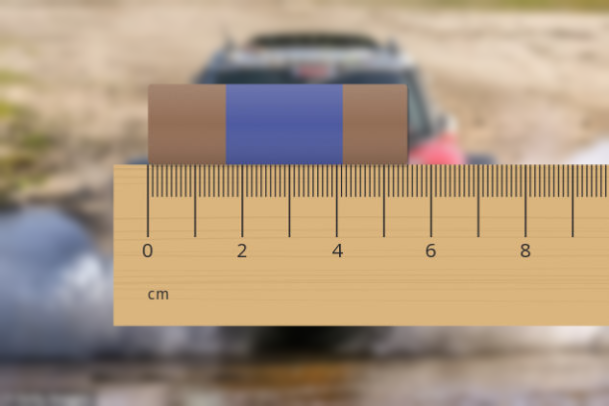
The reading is 5.5 cm
